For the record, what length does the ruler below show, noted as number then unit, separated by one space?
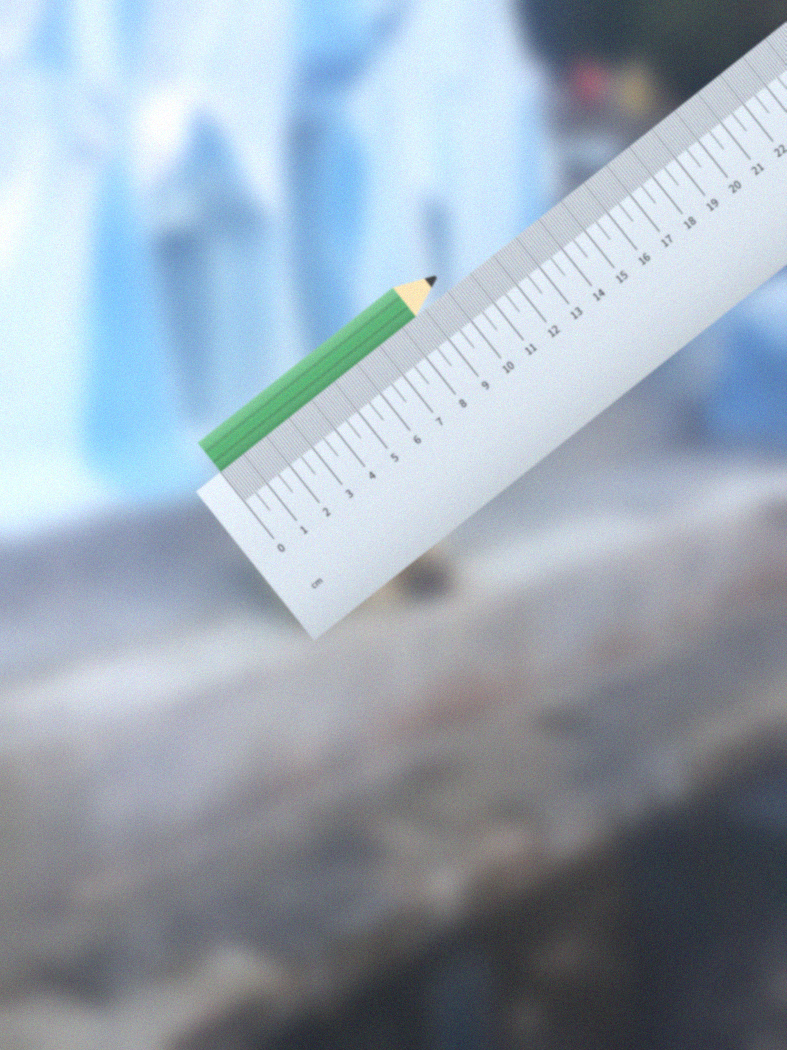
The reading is 10 cm
